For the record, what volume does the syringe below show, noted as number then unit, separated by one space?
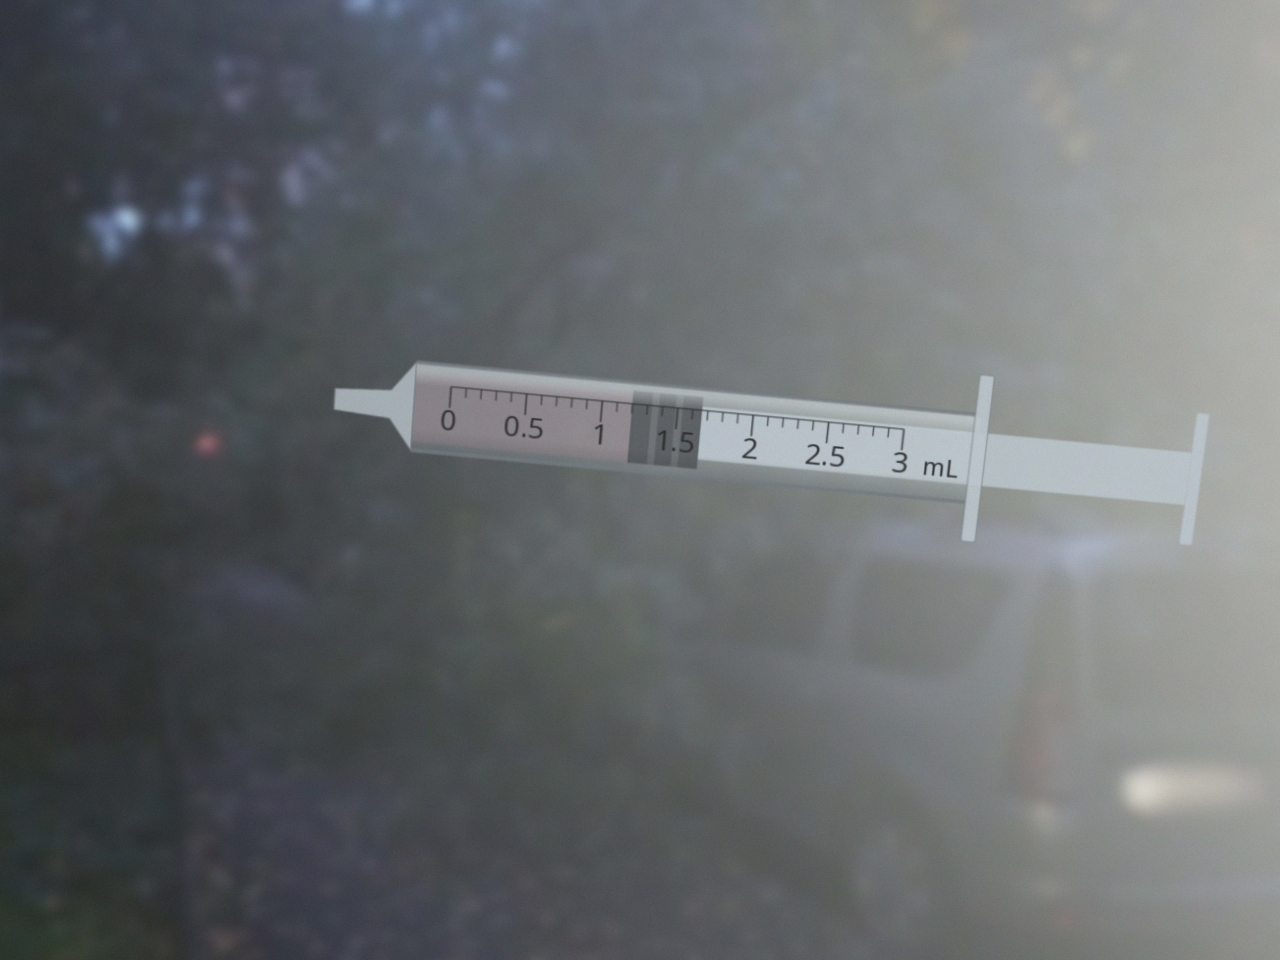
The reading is 1.2 mL
